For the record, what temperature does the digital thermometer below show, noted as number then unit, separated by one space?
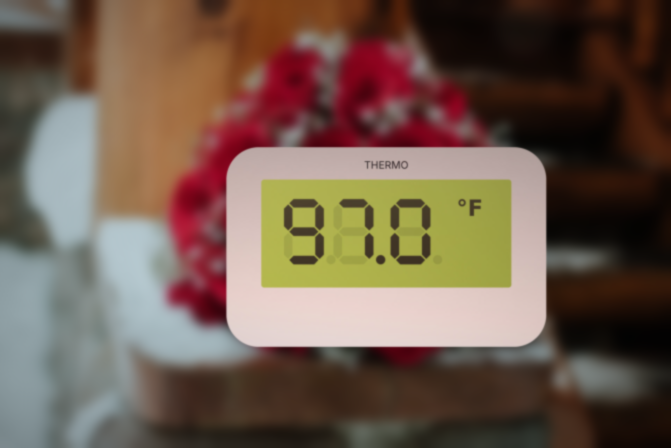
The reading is 97.0 °F
